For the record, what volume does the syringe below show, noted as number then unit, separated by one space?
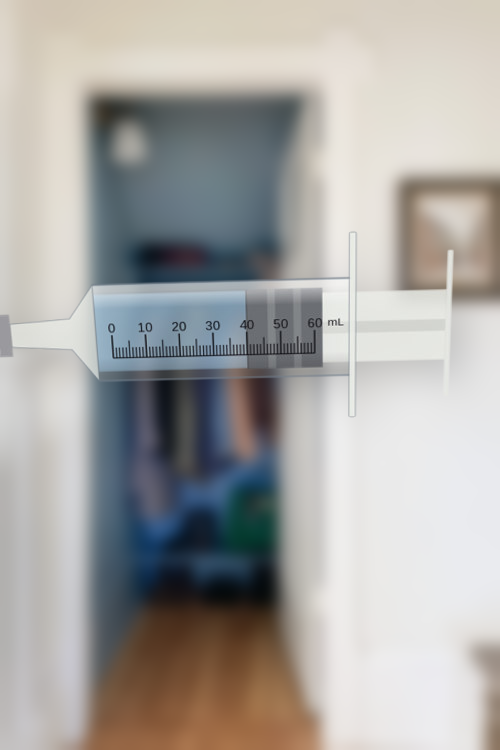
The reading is 40 mL
